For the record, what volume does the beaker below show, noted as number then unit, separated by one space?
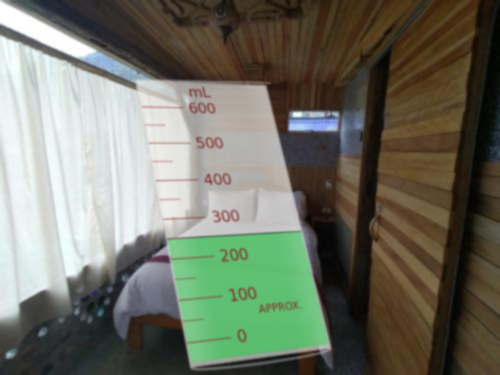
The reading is 250 mL
